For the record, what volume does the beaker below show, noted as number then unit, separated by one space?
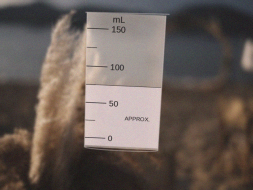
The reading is 75 mL
